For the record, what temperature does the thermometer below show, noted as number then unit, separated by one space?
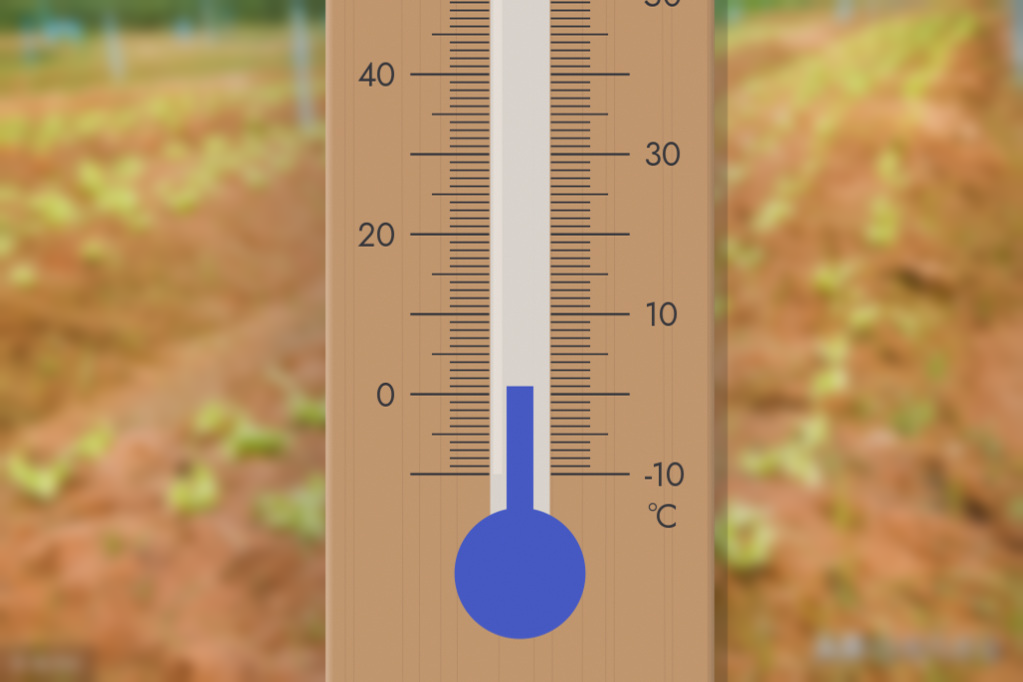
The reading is 1 °C
